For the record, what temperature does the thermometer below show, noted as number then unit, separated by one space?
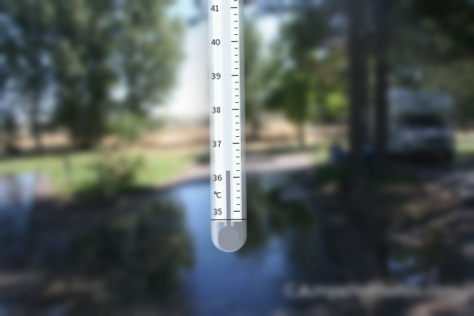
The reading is 36.2 °C
